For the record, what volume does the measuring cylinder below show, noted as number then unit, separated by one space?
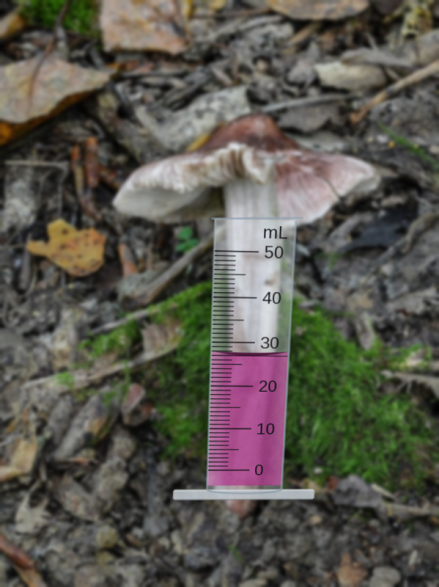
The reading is 27 mL
